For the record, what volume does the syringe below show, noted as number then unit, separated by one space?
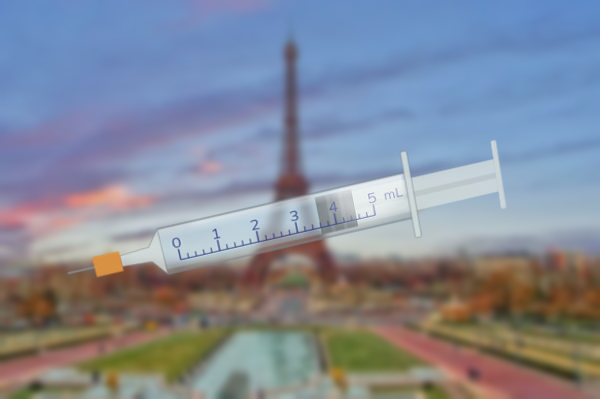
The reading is 3.6 mL
